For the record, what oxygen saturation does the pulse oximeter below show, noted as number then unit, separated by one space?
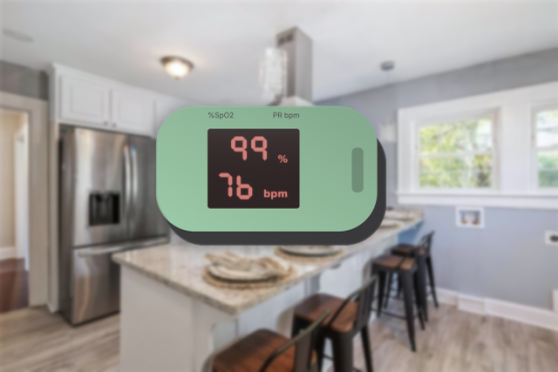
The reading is 99 %
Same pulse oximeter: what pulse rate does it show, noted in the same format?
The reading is 76 bpm
